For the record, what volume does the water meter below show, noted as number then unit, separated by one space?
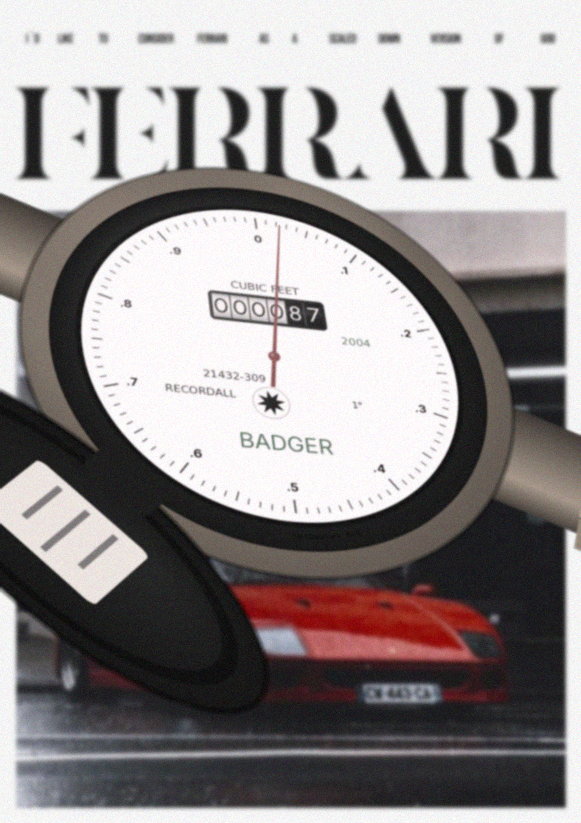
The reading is 87.02 ft³
